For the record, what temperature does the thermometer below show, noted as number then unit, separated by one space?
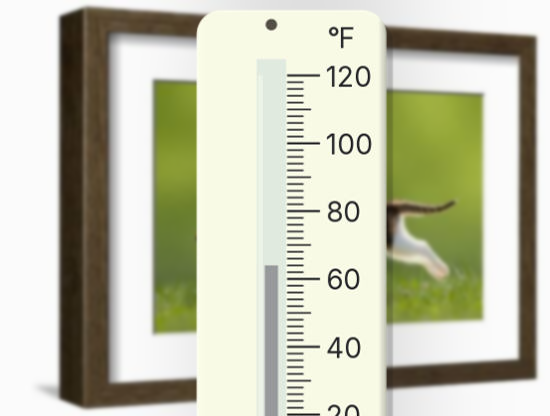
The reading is 64 °F
